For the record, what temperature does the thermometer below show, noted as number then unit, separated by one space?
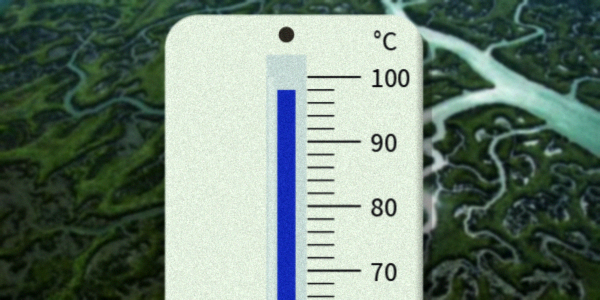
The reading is 98 °C
